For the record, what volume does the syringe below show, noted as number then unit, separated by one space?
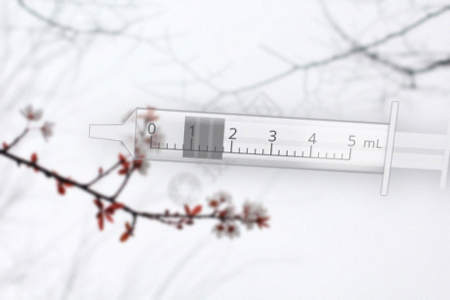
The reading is 0.8 mL
